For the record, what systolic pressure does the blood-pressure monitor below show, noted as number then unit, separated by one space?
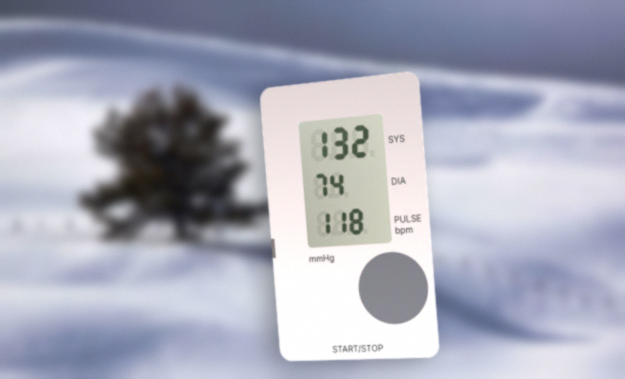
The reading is 132 mmHg
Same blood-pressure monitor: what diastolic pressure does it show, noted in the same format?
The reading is 74 mmHg
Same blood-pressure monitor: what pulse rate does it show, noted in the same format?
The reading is 118 bpm
